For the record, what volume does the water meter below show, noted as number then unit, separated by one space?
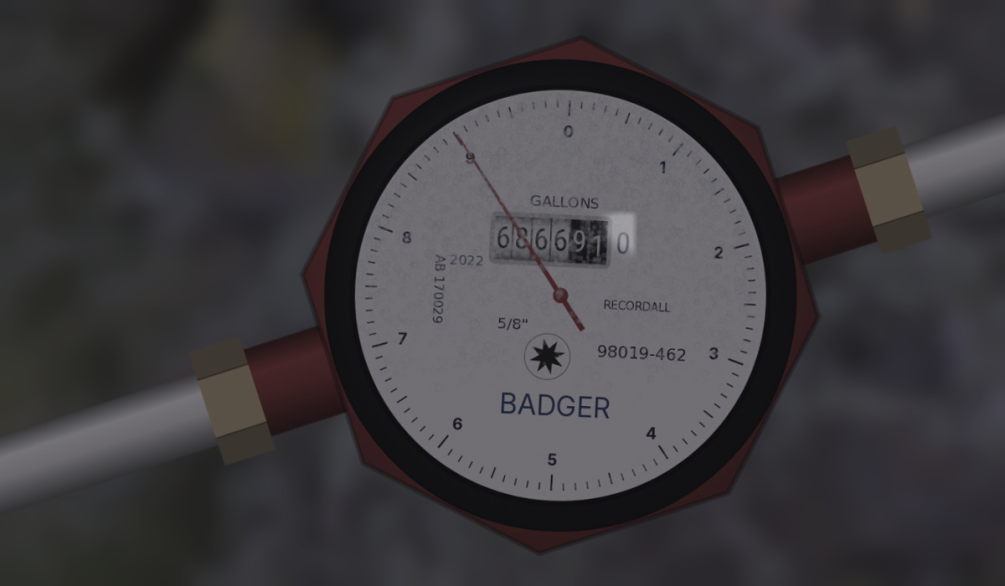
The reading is 6866909.0 gal
